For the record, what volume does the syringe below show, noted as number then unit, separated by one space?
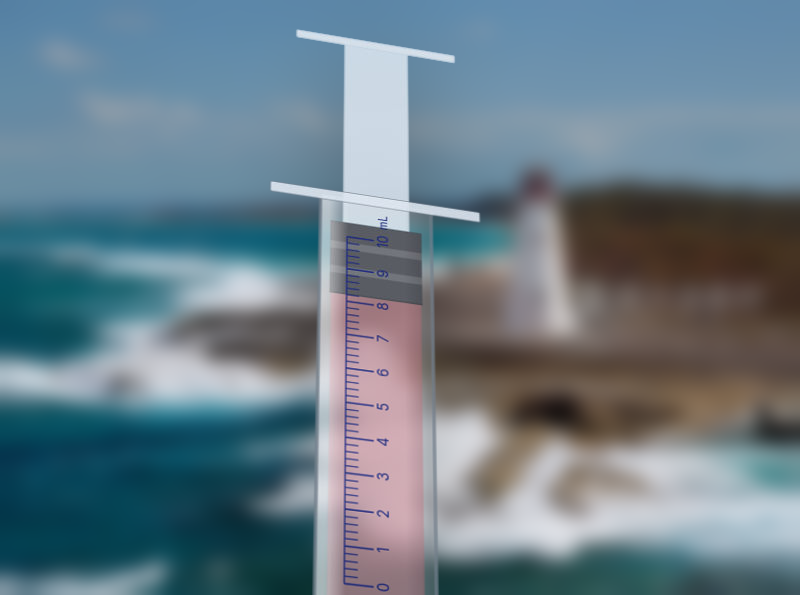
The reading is 8.2 mL
